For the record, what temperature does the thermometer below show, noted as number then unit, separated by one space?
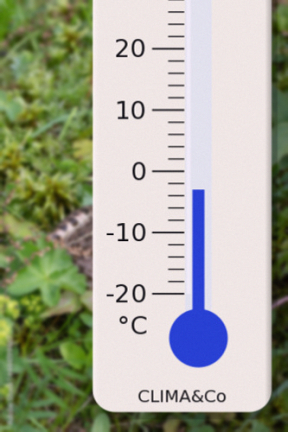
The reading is -3 °C
